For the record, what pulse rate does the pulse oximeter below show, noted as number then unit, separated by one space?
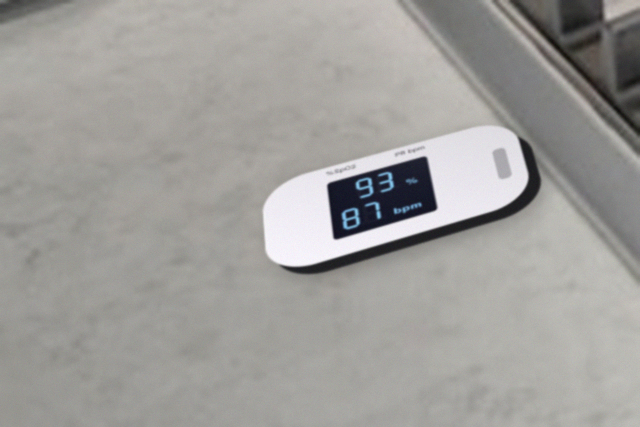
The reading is 87 bpm
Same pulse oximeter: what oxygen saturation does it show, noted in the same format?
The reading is 93 %
